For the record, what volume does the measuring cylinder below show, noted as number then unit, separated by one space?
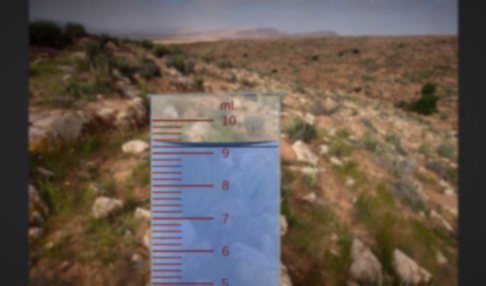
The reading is 9.2 mL
